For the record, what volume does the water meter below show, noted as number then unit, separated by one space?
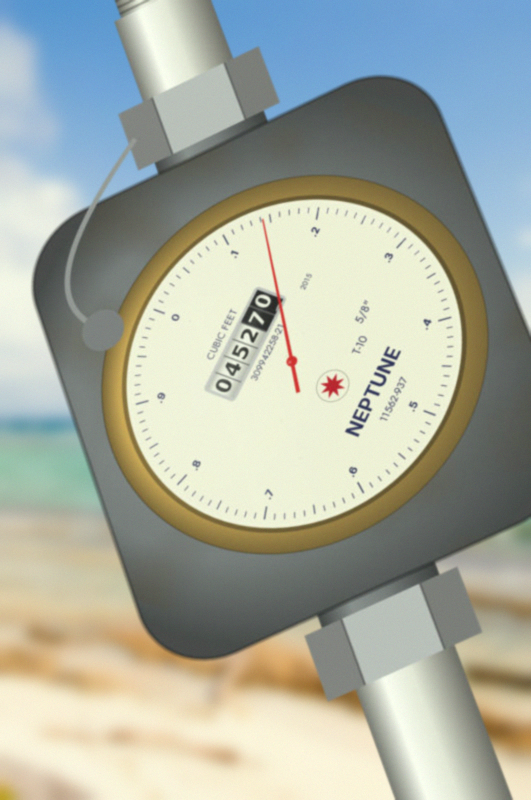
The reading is 45270.14 ft³
